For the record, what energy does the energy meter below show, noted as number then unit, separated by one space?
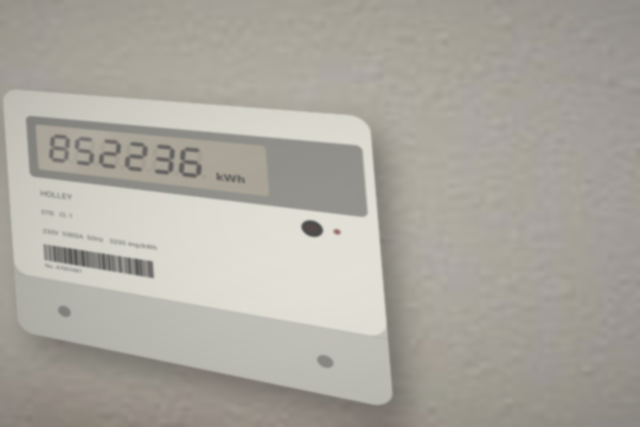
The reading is 852236 kWh
